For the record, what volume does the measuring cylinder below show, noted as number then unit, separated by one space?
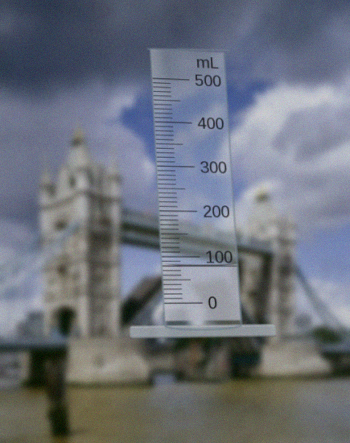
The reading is 80 mL
